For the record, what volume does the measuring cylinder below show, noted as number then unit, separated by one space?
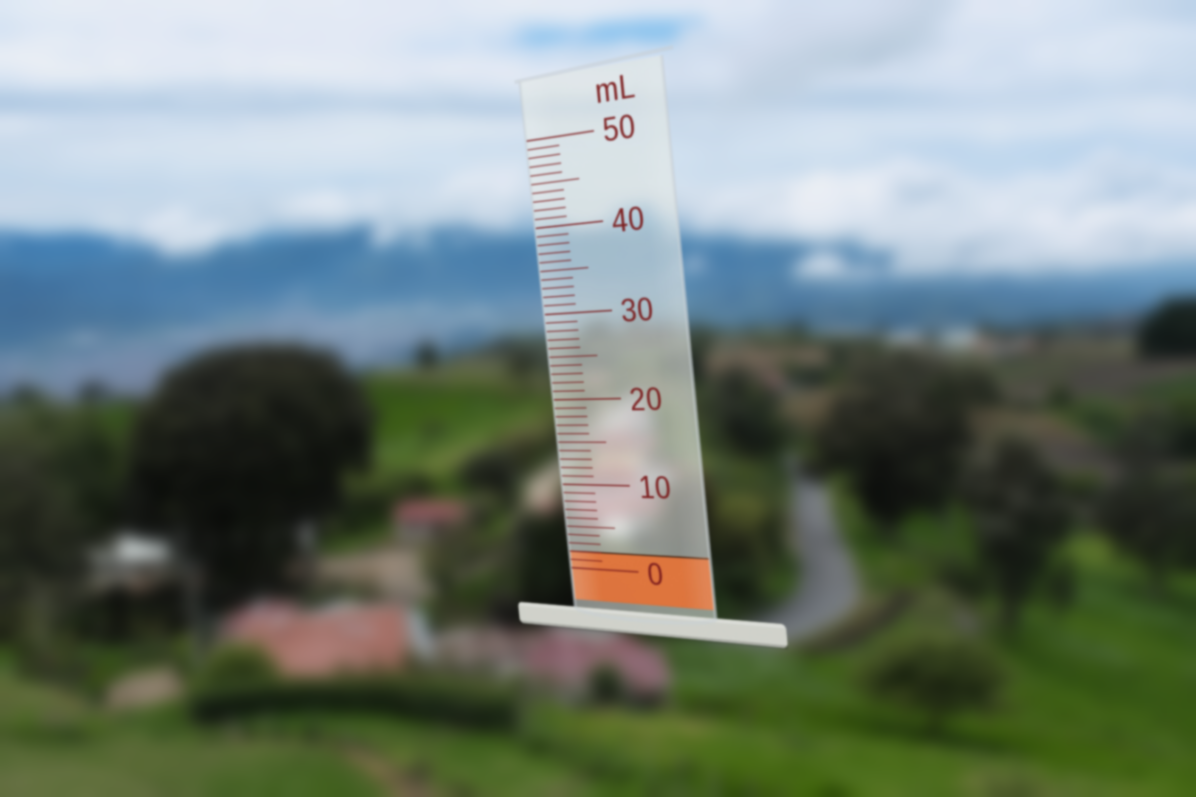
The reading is 2 mL
